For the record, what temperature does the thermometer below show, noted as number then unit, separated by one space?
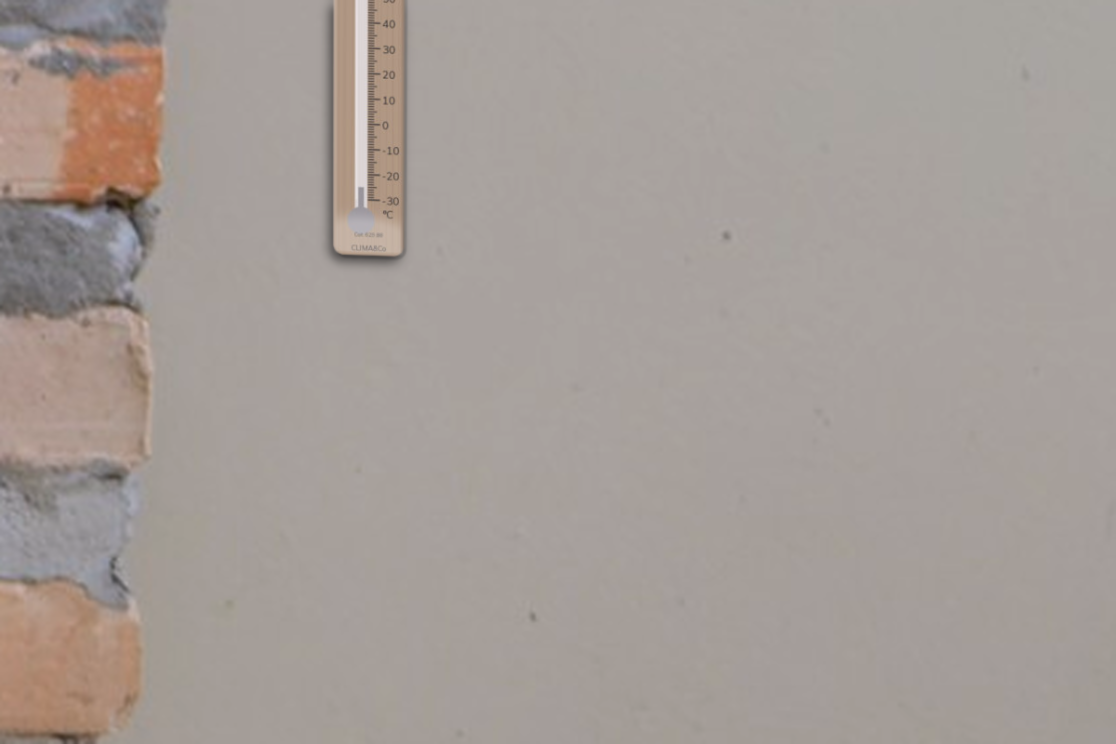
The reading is -25 °C
